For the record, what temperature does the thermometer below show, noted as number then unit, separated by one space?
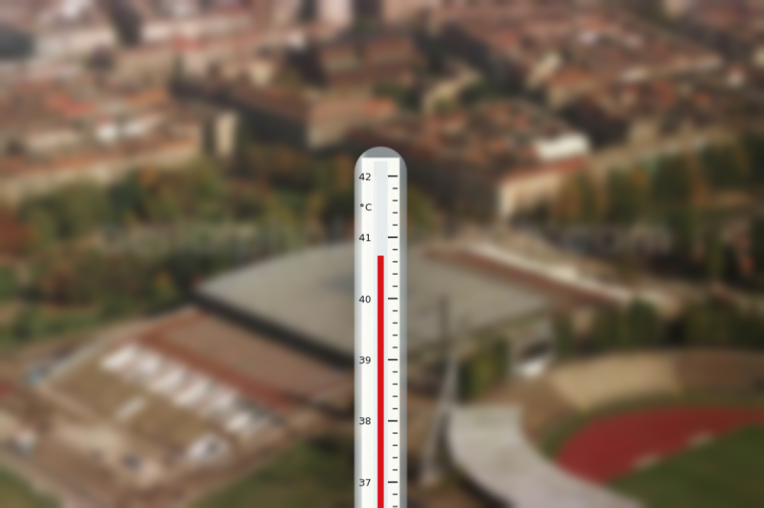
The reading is 40.7 °C
